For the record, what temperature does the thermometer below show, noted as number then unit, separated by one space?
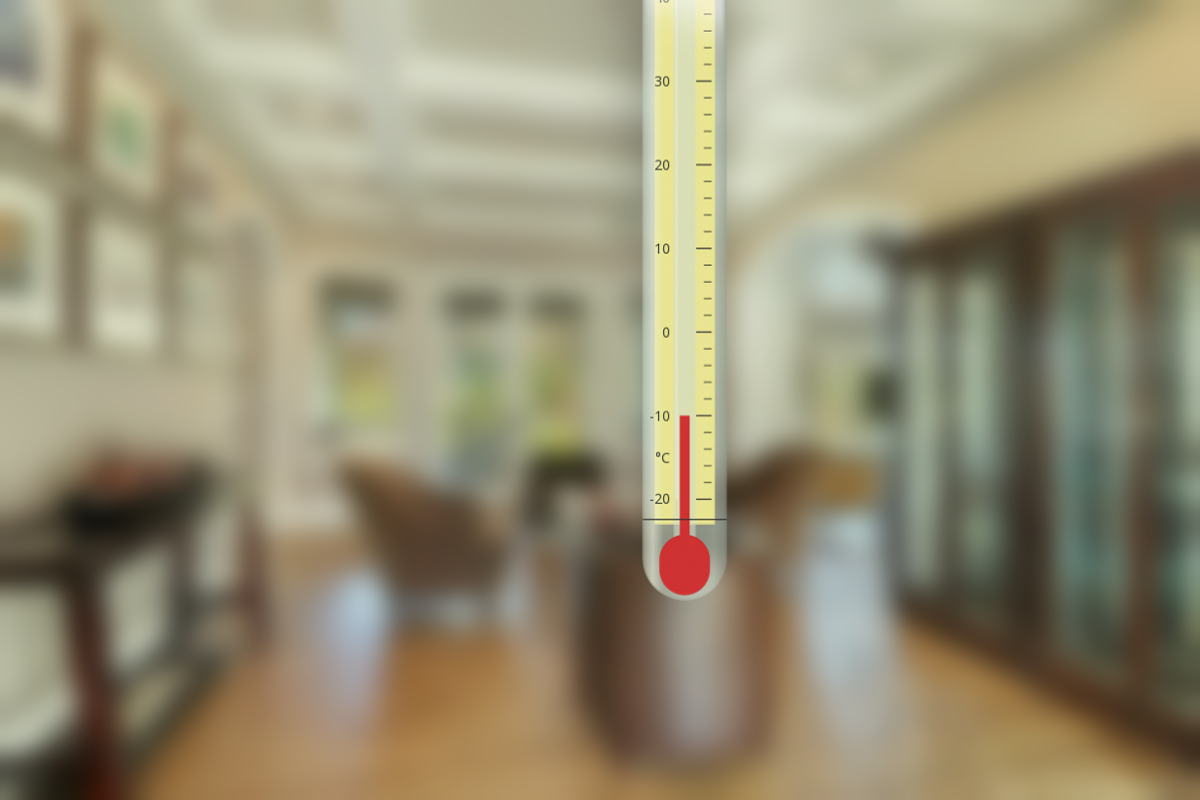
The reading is -10 °C
